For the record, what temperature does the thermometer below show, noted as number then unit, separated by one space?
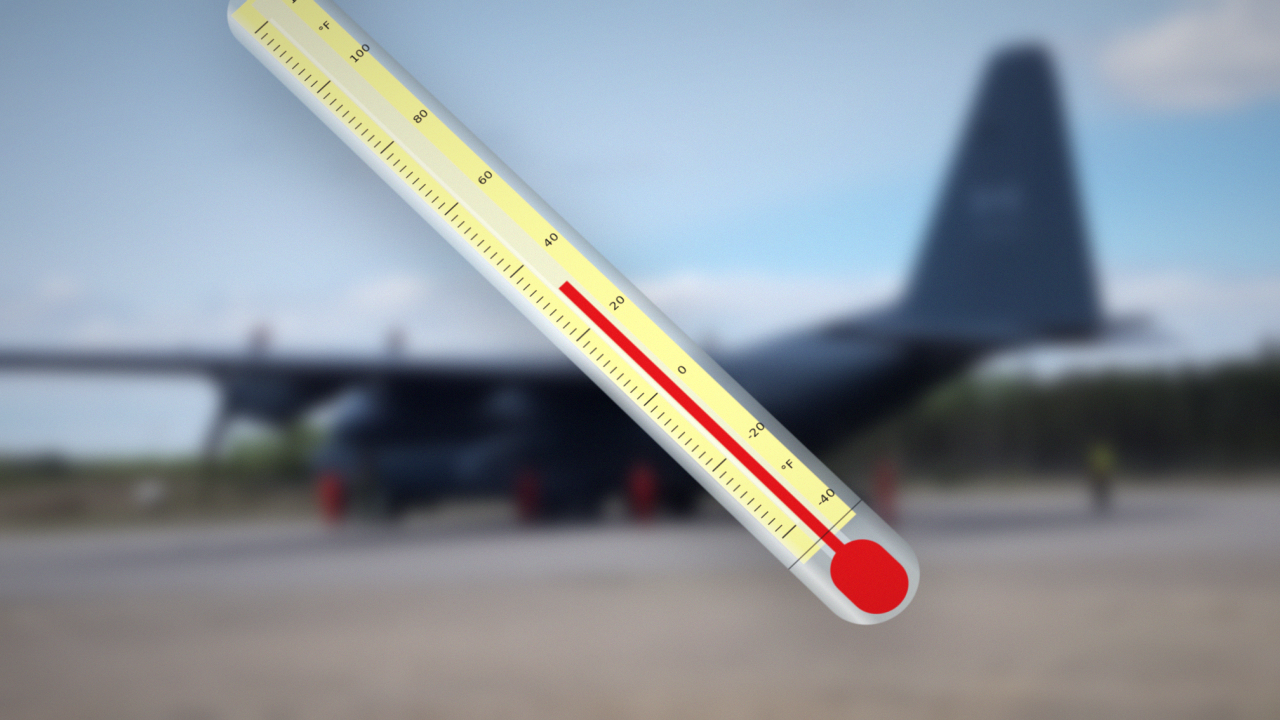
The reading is 31 °F
